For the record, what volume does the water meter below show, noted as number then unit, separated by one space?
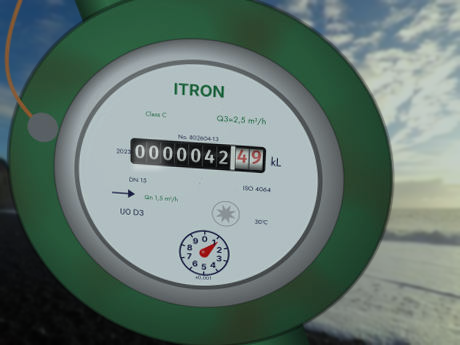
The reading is 42.491 kL
